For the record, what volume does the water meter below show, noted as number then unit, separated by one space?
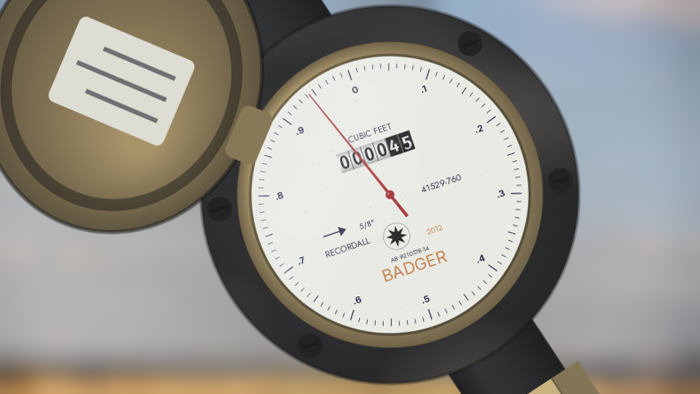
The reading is 44.94 ft³
